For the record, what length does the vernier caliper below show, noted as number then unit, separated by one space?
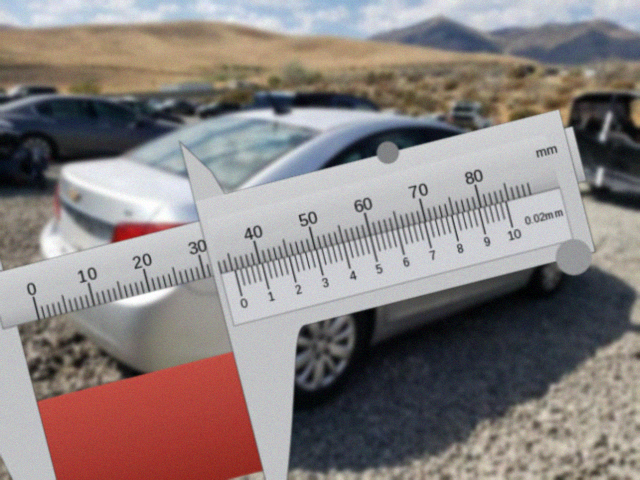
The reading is 35.5 mm
